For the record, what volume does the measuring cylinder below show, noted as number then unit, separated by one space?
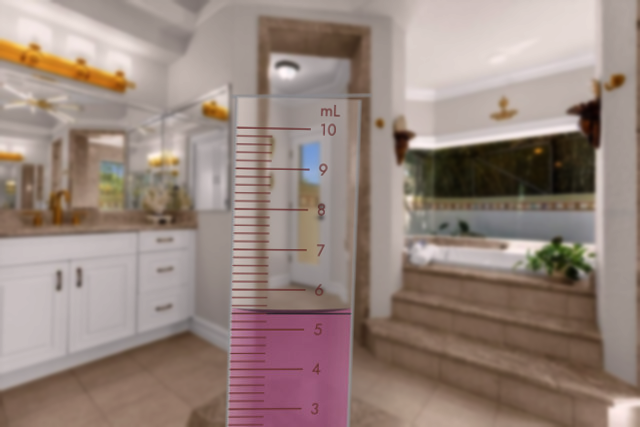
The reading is 5.4 mL
